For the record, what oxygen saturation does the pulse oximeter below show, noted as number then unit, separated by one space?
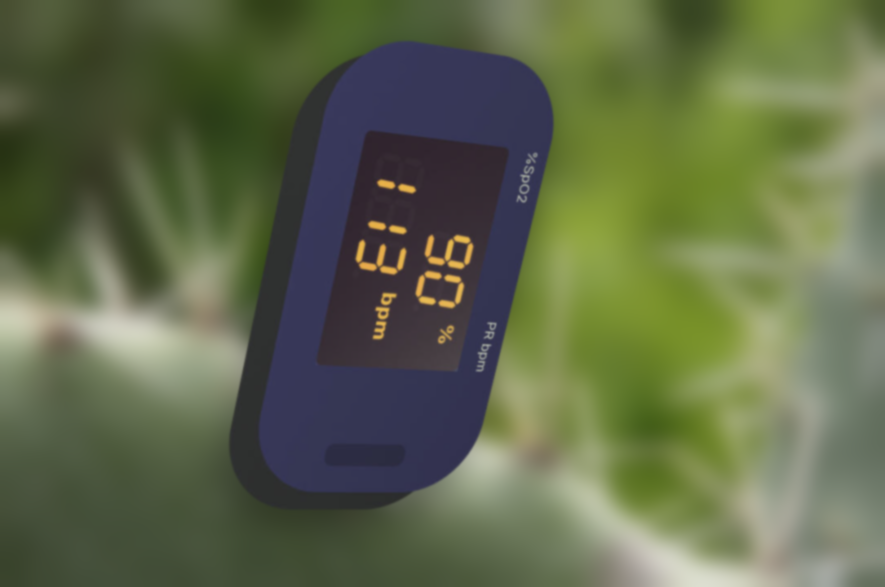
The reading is 90 %
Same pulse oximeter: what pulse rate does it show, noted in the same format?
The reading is 113 bpm
